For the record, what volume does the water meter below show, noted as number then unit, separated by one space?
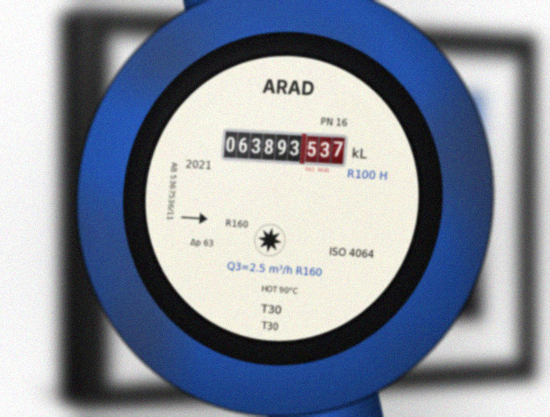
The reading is 63893.537 kL
